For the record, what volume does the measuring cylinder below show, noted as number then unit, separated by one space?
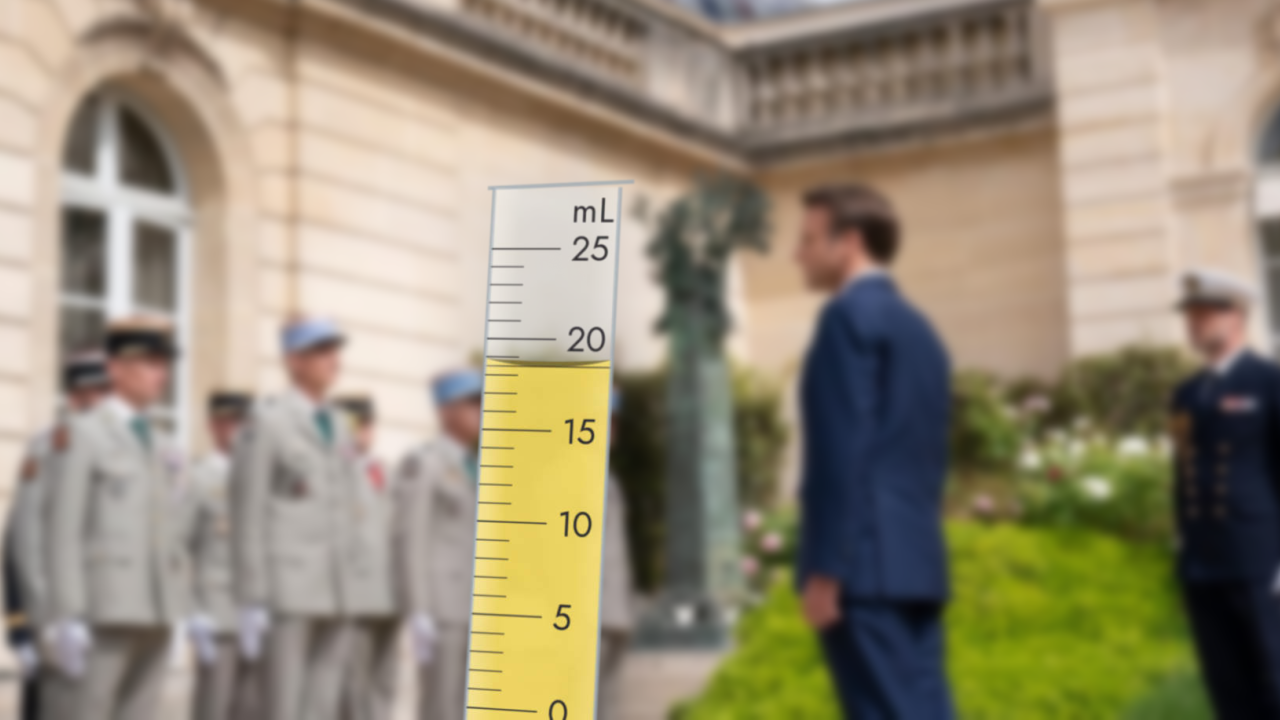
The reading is 18.5 mL
